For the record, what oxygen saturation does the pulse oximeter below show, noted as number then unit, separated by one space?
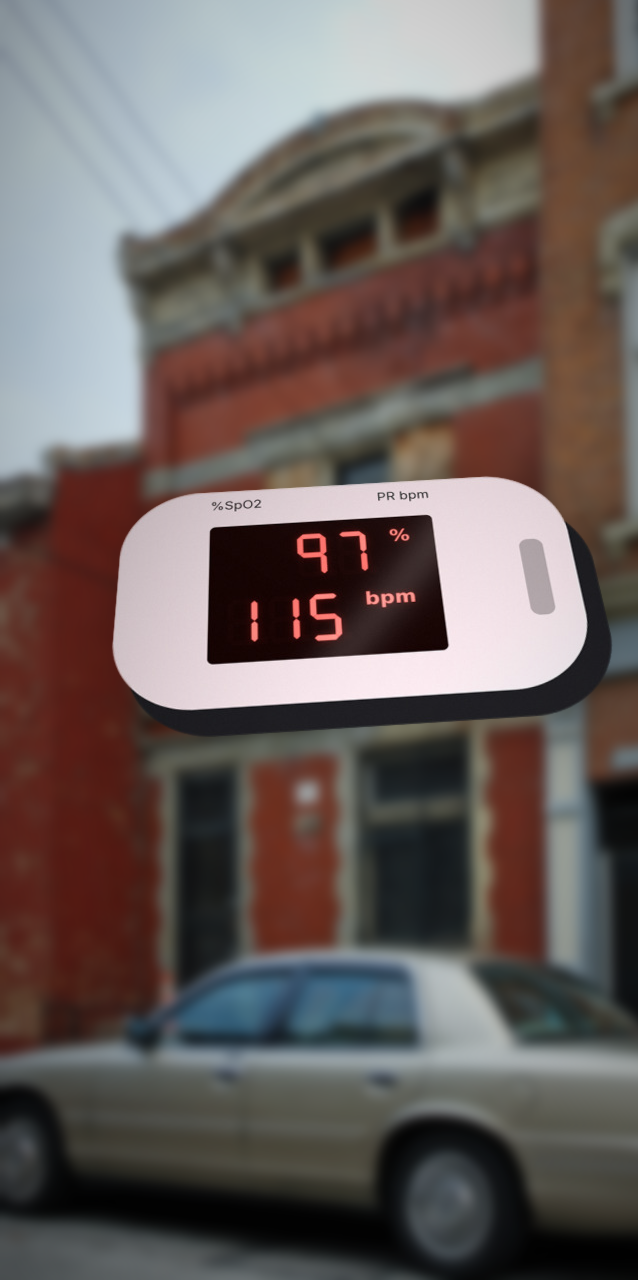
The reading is 97 %
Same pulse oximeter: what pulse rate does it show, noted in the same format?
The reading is 115 bpm
